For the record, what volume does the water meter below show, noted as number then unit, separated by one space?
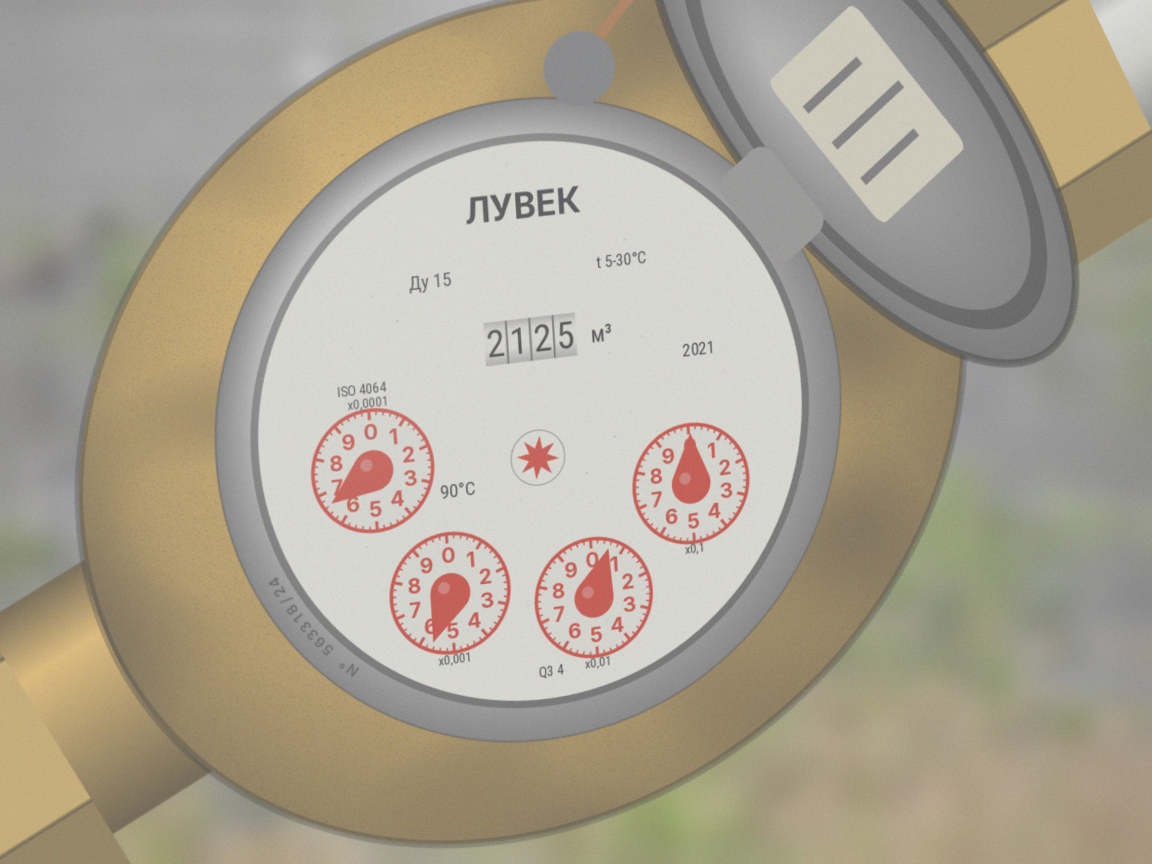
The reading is 2125.0056 m³
